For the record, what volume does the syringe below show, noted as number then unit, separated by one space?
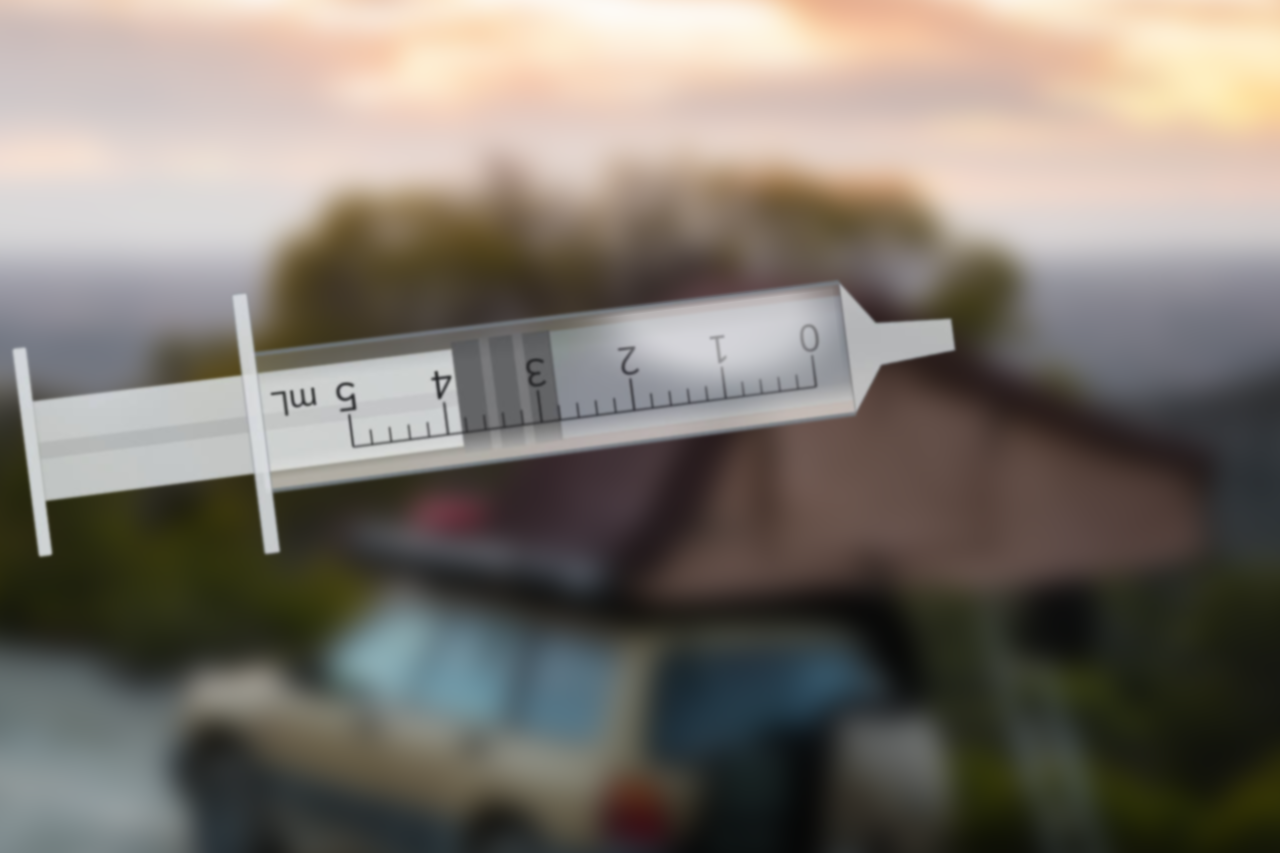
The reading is 2.8 mL
